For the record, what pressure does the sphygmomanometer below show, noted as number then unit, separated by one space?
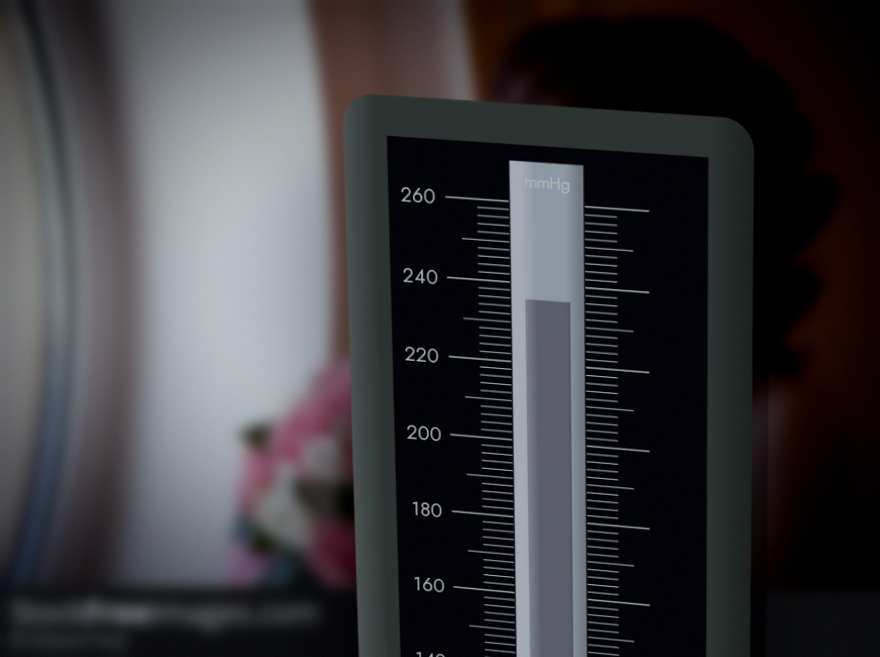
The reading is 236 mmHg
